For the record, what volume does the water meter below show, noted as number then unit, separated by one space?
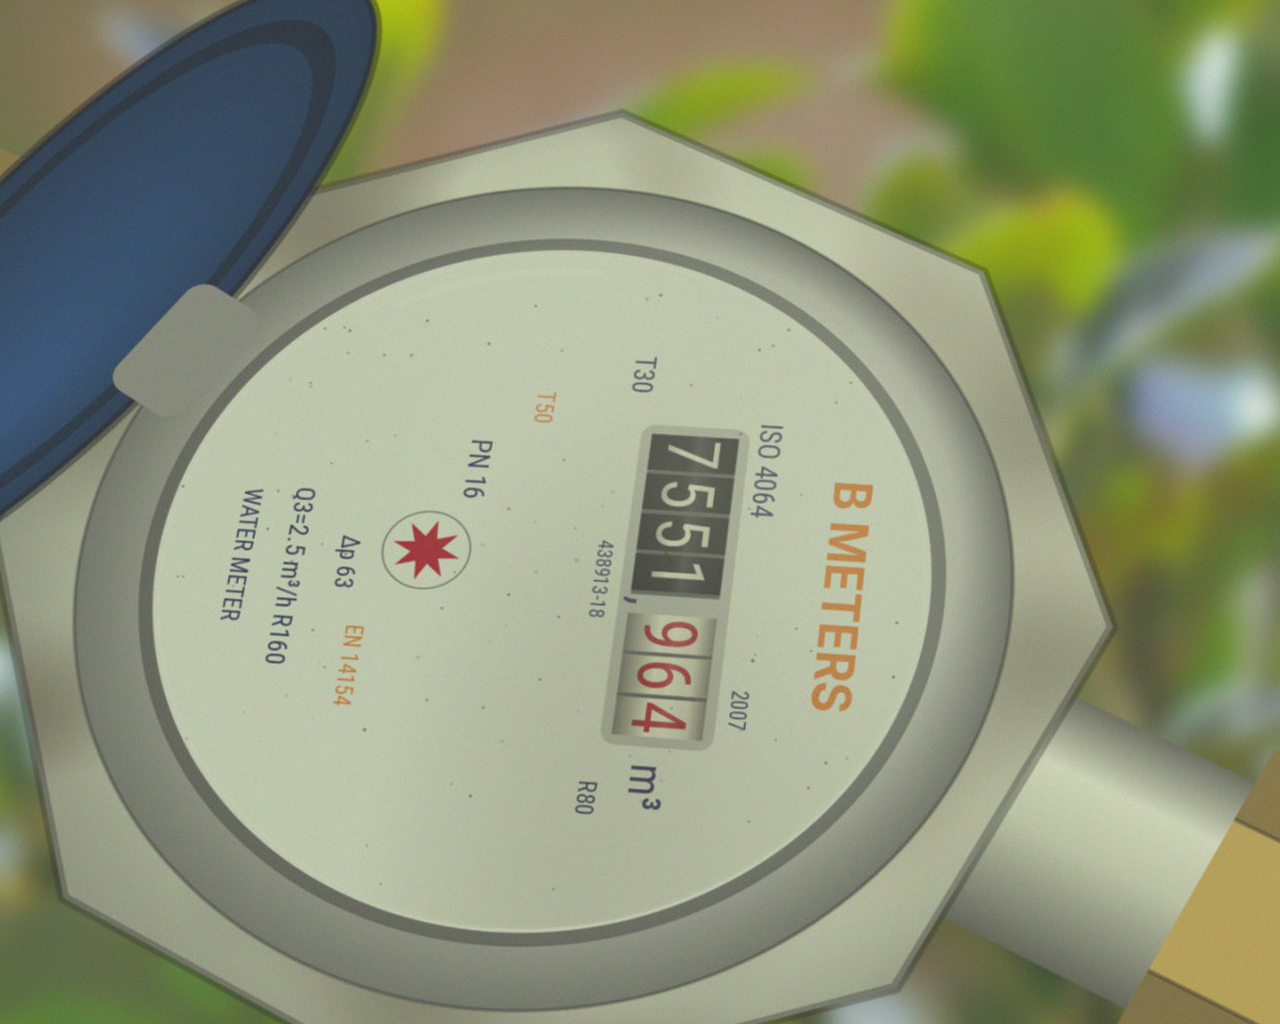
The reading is 7551.964 m³
